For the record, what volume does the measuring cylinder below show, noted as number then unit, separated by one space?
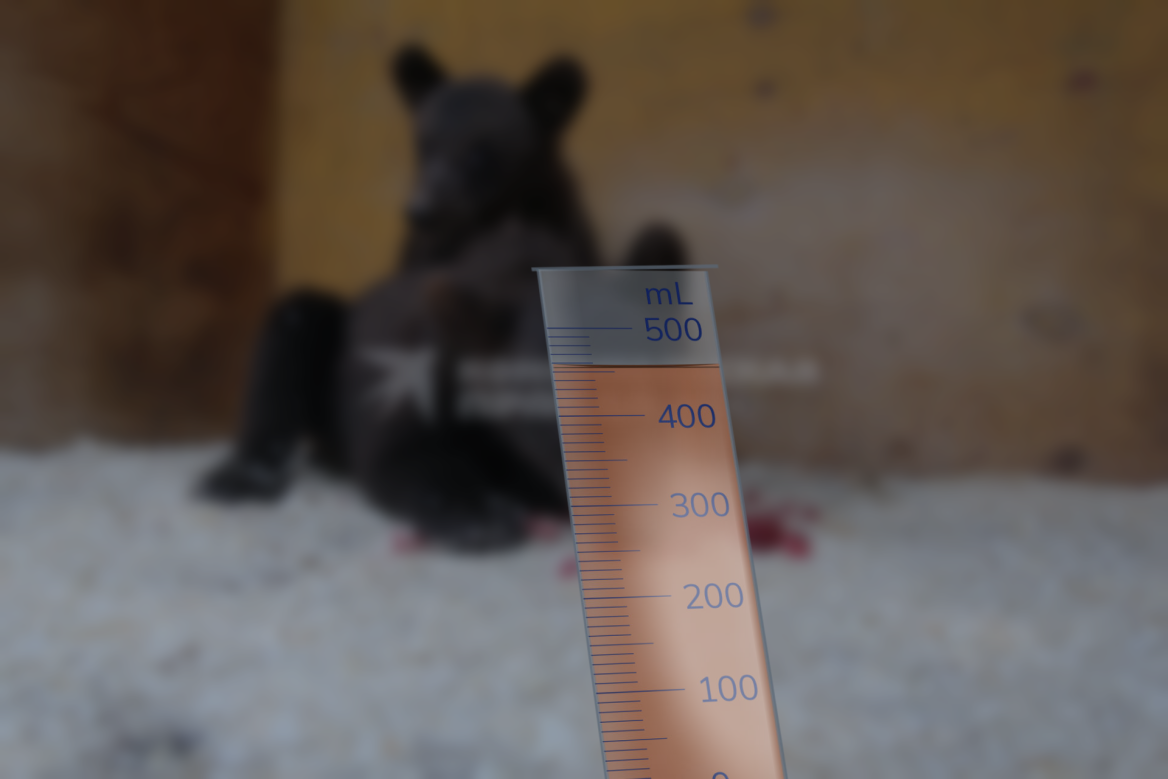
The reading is 455 mL
